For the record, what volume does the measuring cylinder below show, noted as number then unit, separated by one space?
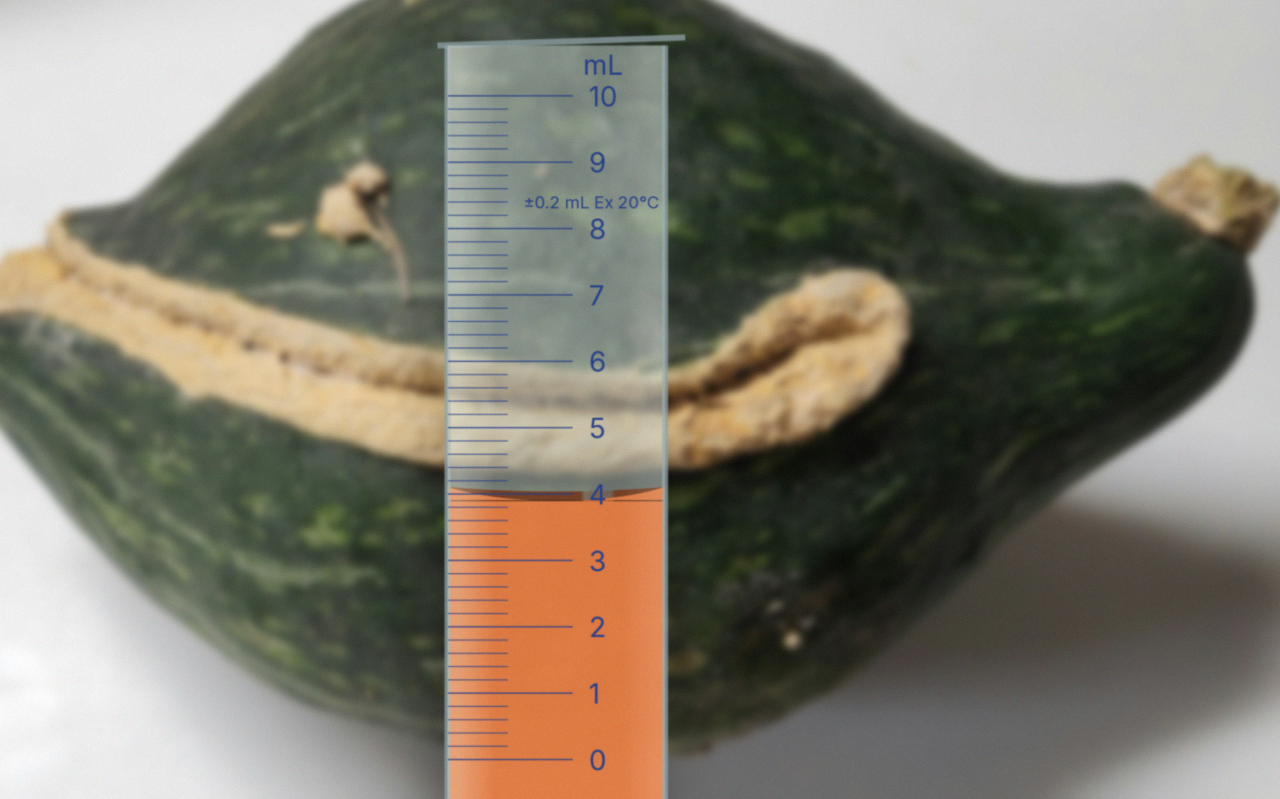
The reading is 3.9 mL
